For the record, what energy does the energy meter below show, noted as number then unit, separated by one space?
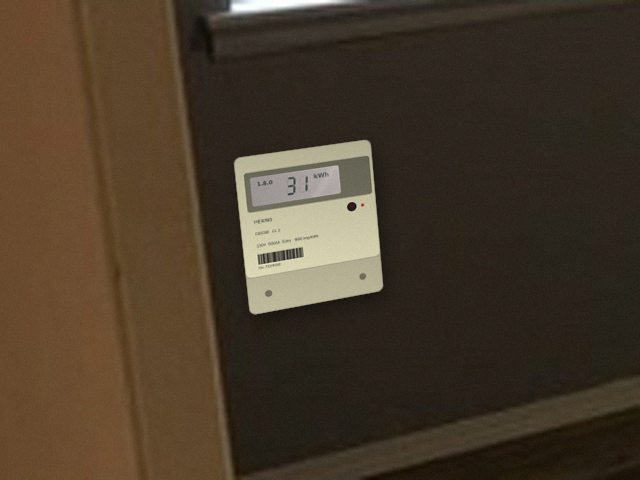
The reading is 31 kWh
